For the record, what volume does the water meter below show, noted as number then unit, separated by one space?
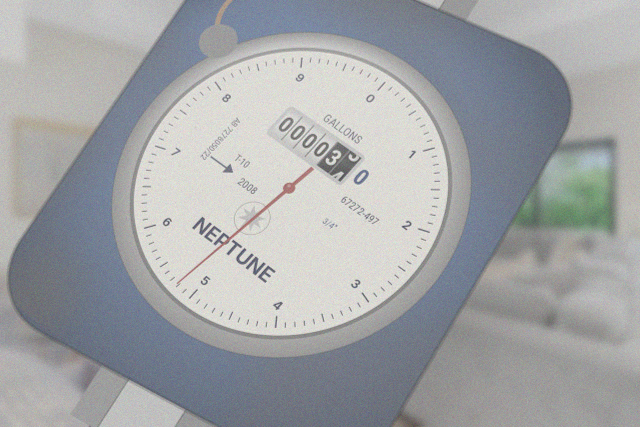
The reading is 335.2 gal
